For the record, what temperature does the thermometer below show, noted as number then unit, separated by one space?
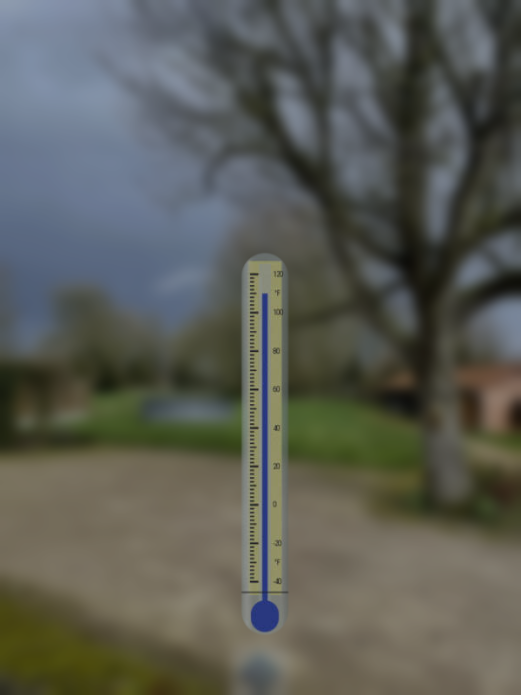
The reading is 110 °F
